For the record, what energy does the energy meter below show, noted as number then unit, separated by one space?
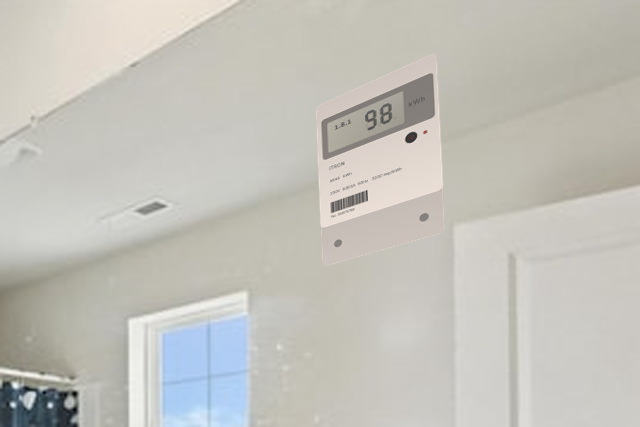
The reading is 98 kWh
